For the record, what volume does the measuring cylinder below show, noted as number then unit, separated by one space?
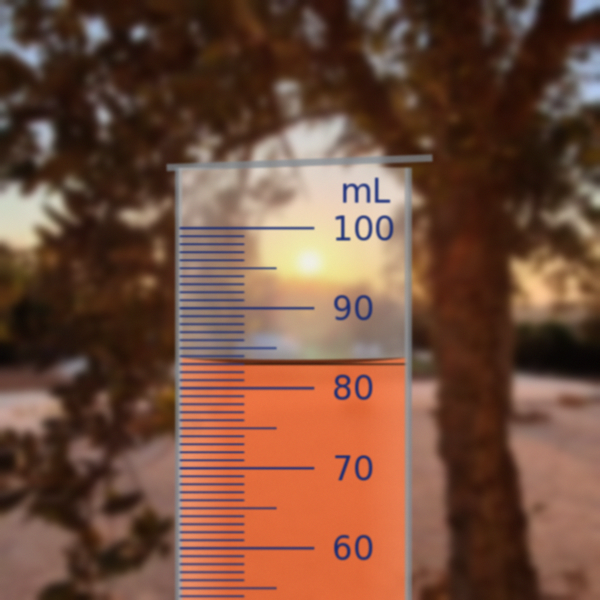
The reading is 83 mL
